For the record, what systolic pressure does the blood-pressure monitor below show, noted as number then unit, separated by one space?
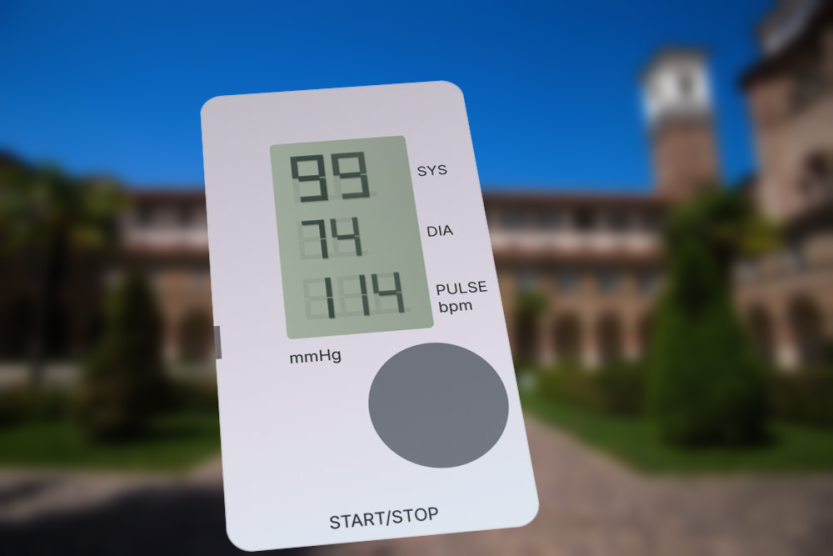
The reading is 99 mmHg
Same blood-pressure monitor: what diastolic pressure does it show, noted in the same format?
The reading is 74 mmHg
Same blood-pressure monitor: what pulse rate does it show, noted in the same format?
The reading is 114 bpm
